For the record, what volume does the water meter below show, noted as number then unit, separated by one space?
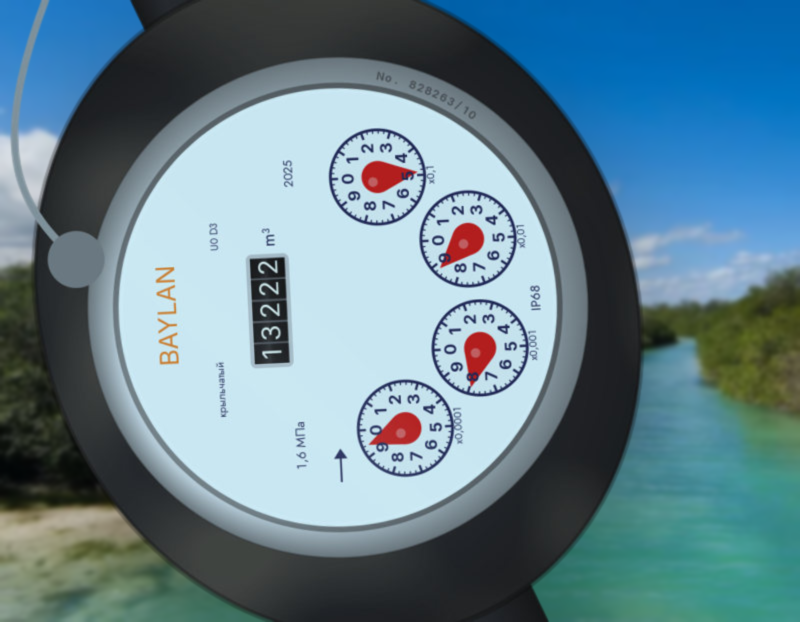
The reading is 13222.4879 m³
